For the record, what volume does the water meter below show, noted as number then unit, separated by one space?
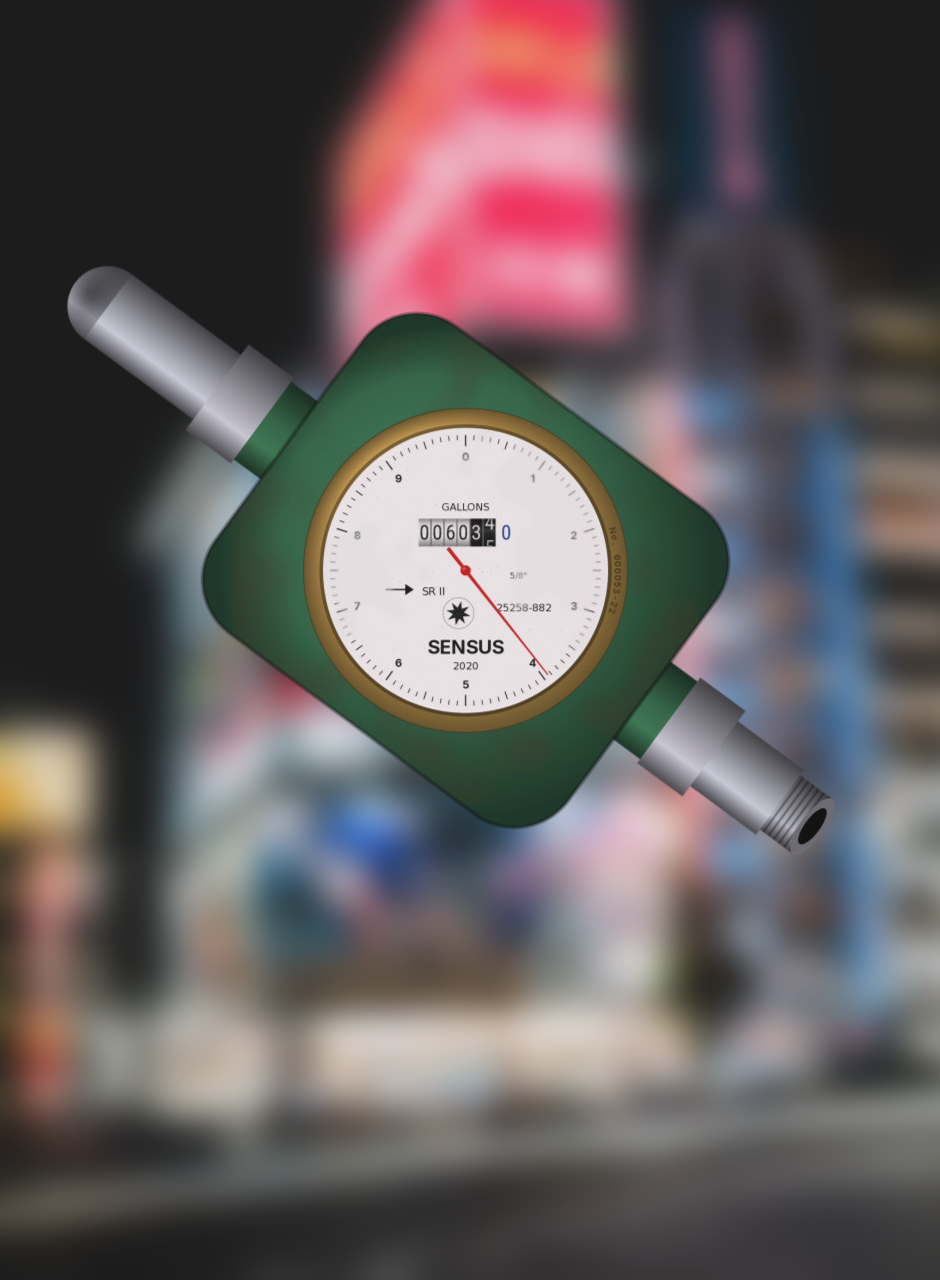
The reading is 60343.9 gal
